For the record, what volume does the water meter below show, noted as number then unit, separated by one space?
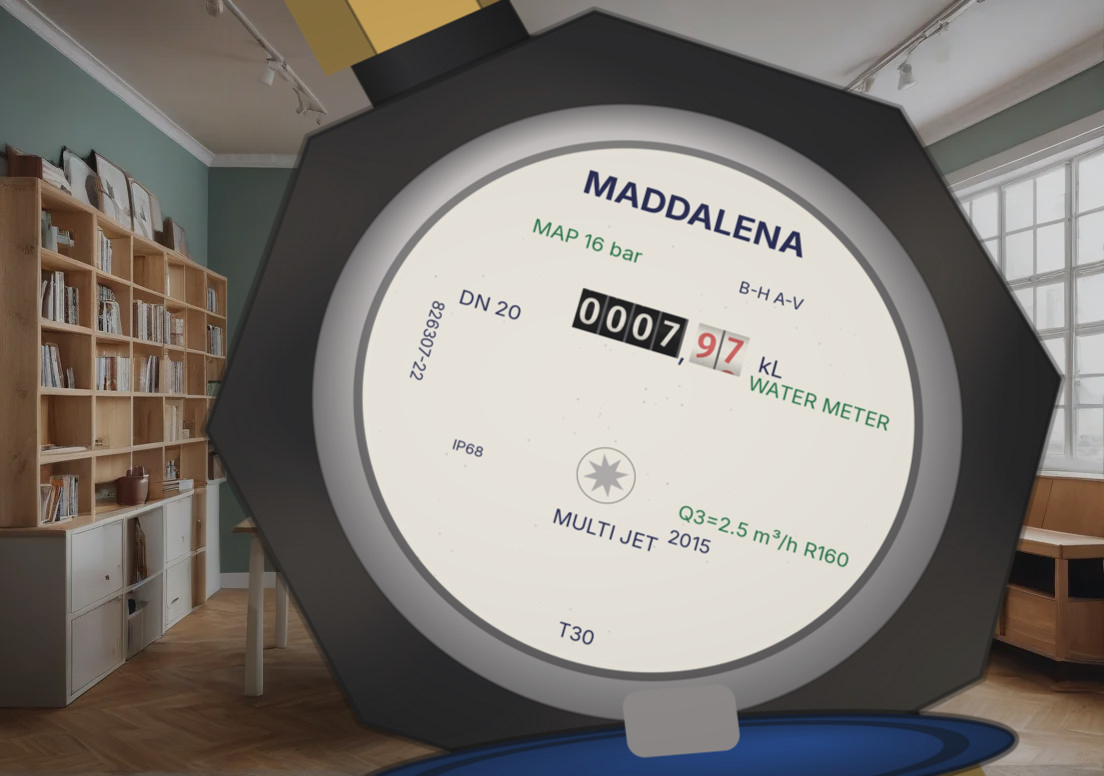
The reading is 7.97 kL
